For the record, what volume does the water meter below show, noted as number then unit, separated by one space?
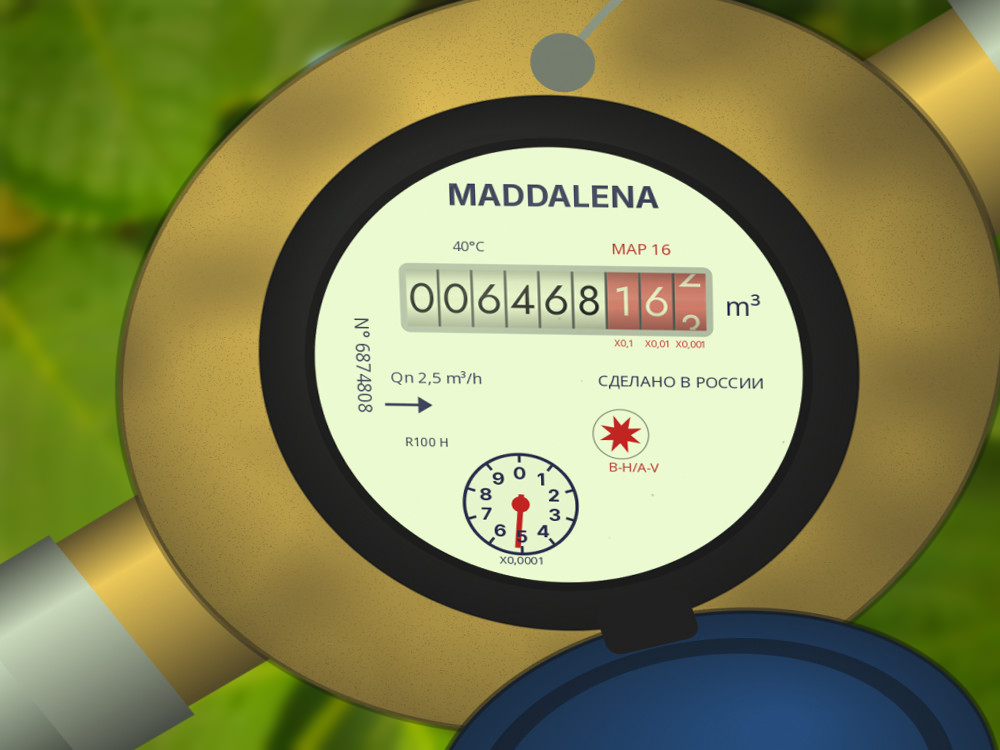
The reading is 6468.1625 m³
